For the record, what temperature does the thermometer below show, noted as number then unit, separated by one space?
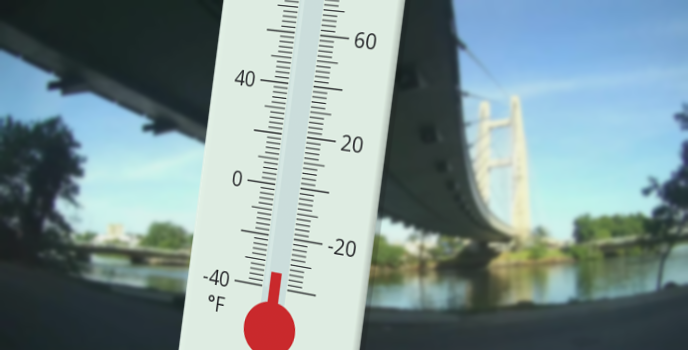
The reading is -34 °F
